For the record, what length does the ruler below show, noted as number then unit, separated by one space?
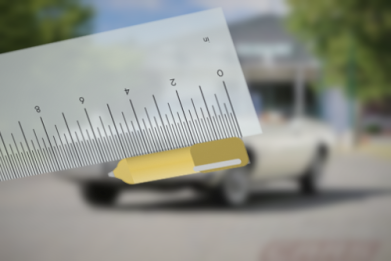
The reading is 6 in
